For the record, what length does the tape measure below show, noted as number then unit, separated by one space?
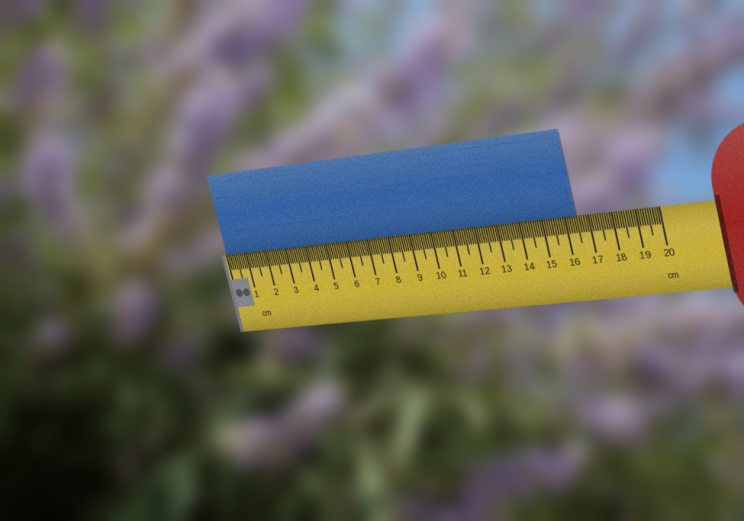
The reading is 16.5 cm
